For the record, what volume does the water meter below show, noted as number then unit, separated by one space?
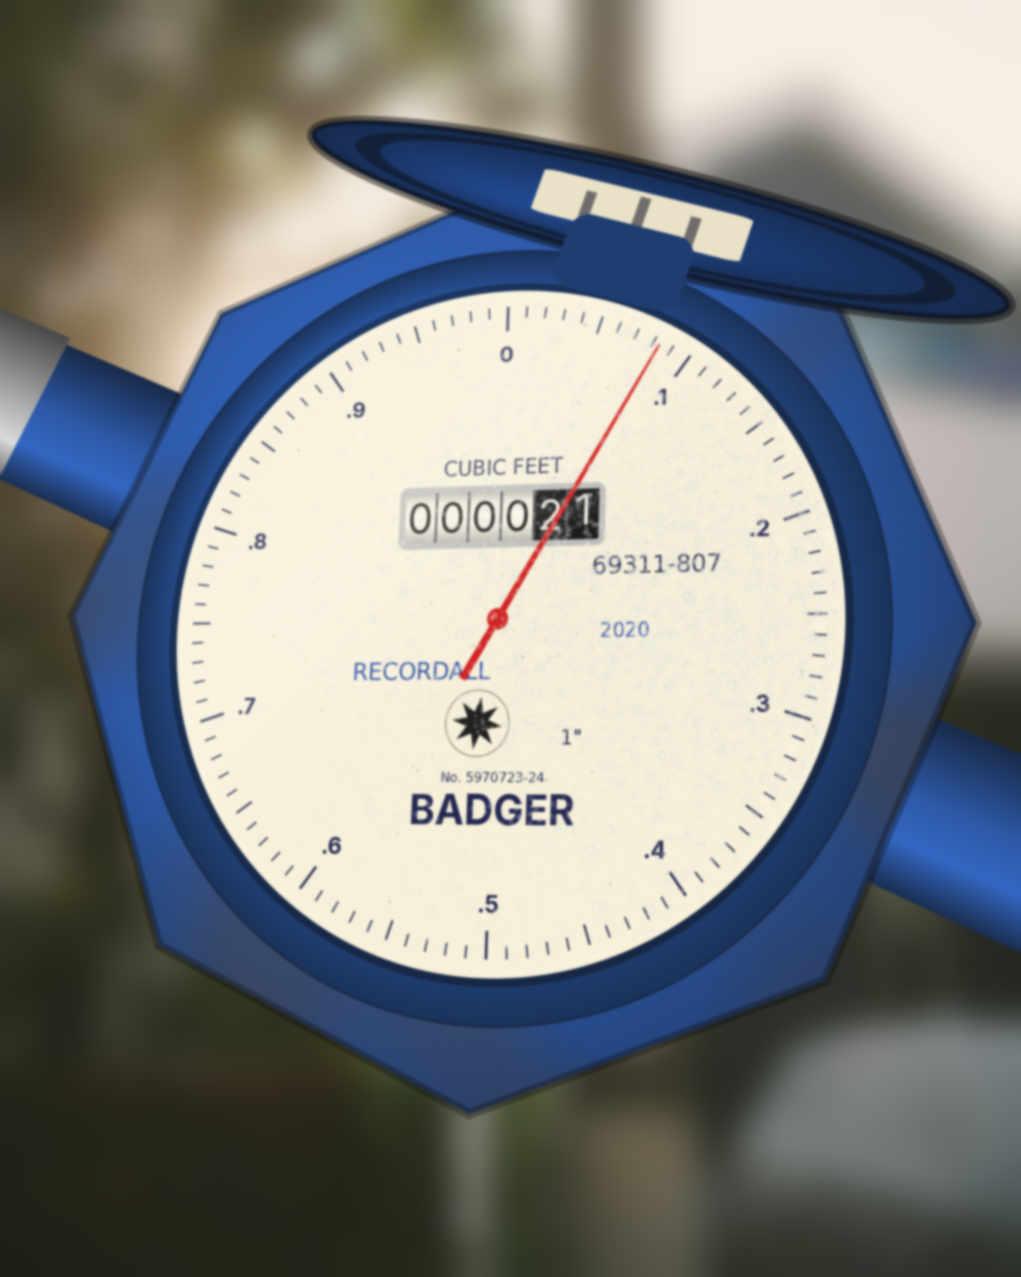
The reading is 21.08 ft³
